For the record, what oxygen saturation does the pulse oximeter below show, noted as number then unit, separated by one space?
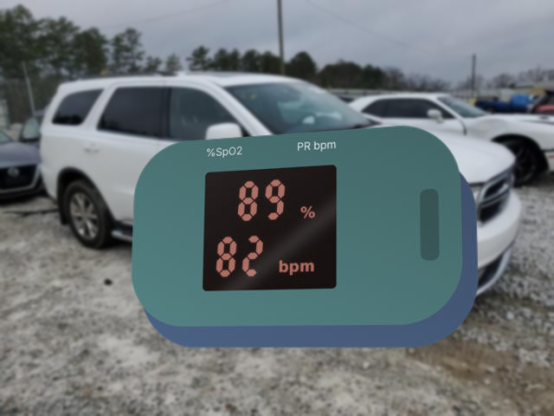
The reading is 89 %
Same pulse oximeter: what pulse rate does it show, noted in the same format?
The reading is 82 bpm
